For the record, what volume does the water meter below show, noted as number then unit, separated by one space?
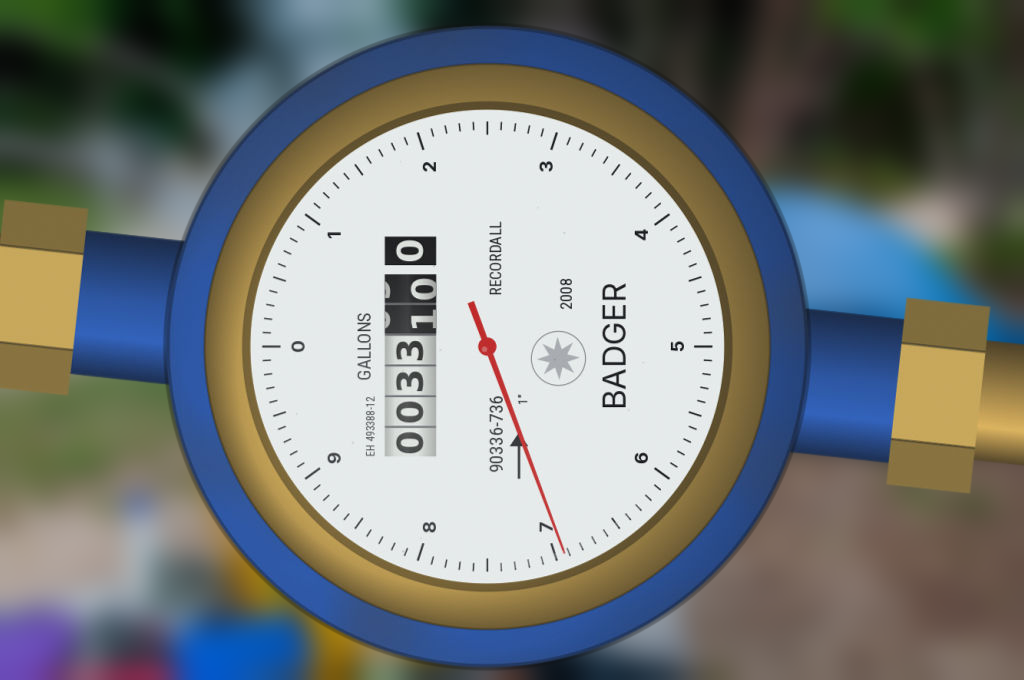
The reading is 33096.9 gal
